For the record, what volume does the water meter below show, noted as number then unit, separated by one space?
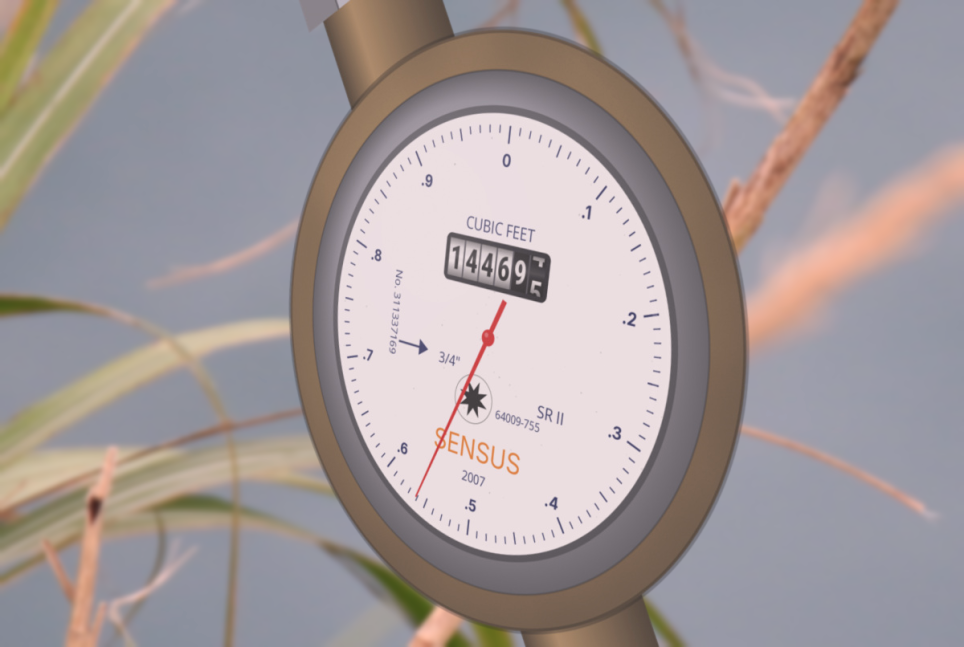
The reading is 144694.56 ft³
